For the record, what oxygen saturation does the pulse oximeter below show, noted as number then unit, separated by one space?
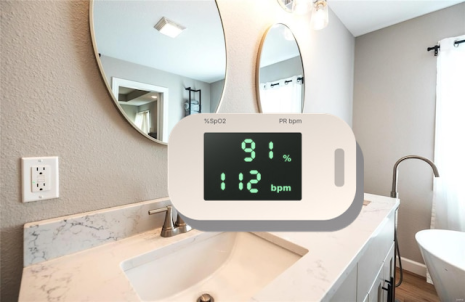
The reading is 91 %
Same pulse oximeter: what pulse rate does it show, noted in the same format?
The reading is 112 bpm
